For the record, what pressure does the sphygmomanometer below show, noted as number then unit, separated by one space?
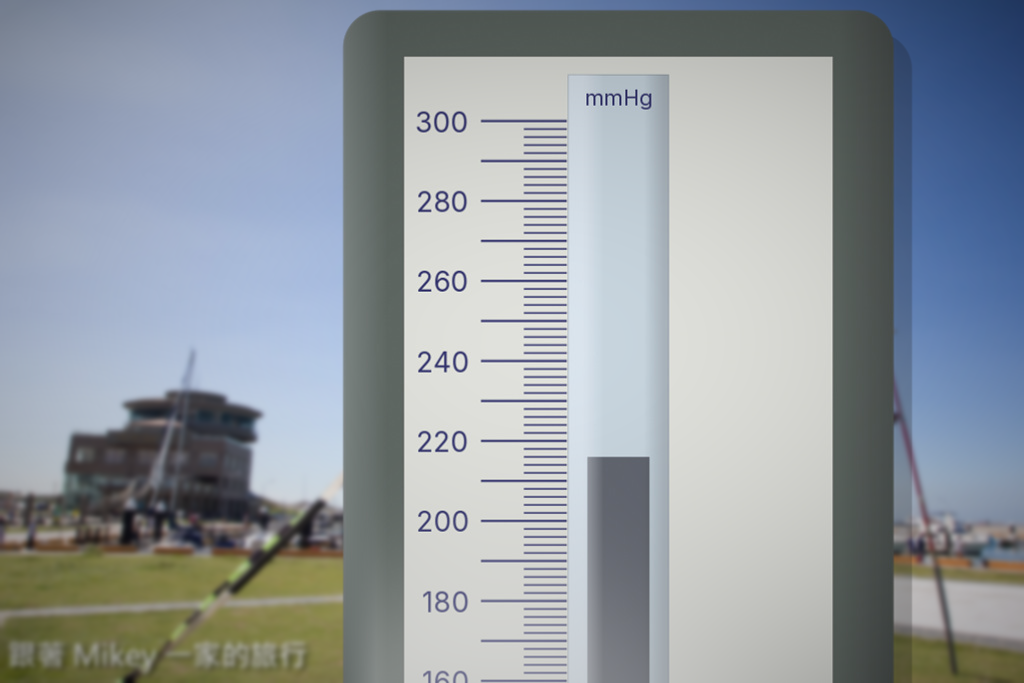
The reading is 216 mmHg
